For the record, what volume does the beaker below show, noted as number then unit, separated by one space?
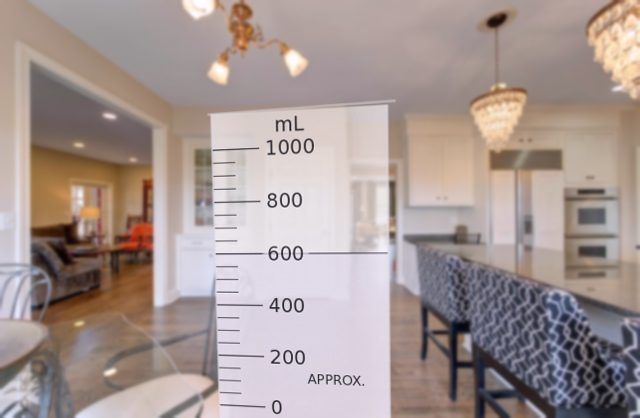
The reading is 600 mL
